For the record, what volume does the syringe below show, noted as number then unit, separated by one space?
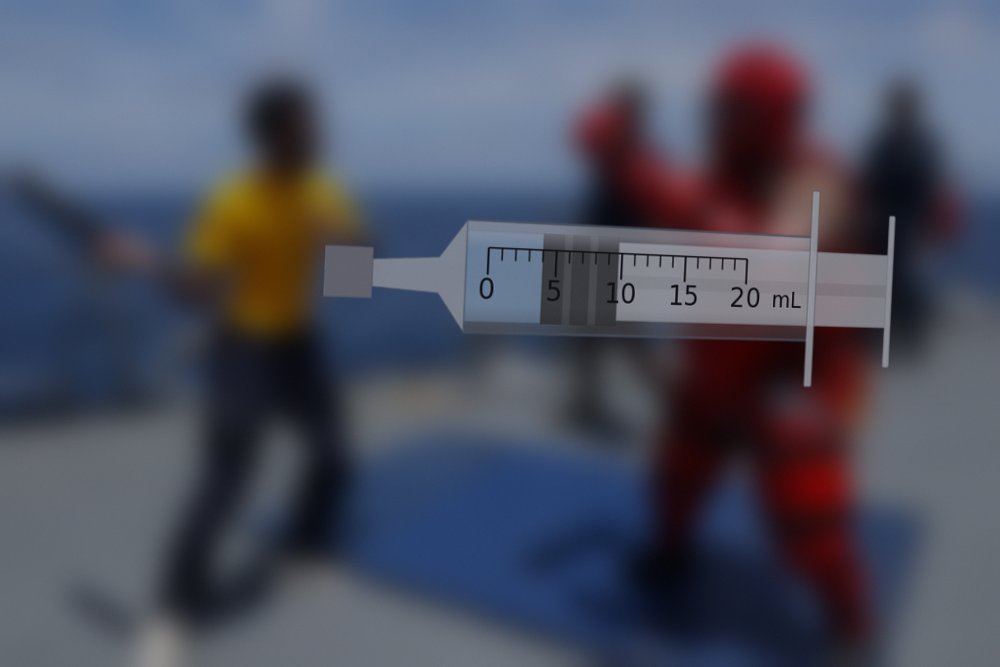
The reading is 4 mL
